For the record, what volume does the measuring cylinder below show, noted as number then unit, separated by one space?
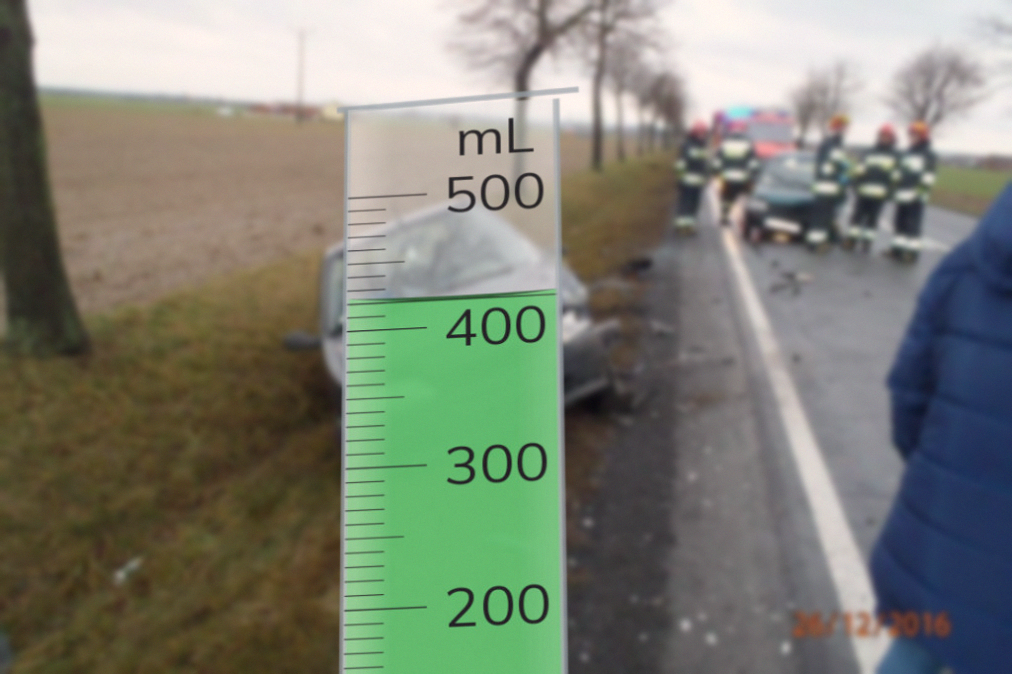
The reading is 420 mL
